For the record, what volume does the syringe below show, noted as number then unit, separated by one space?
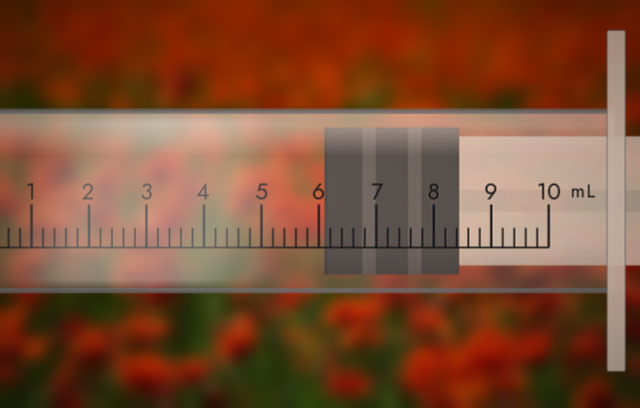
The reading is 6.1 mL
